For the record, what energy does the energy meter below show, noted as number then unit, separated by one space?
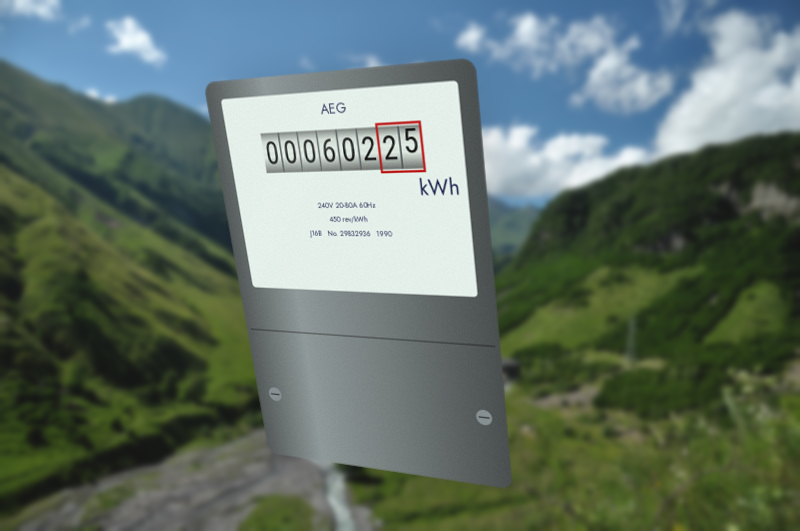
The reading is 602.25 kWh
